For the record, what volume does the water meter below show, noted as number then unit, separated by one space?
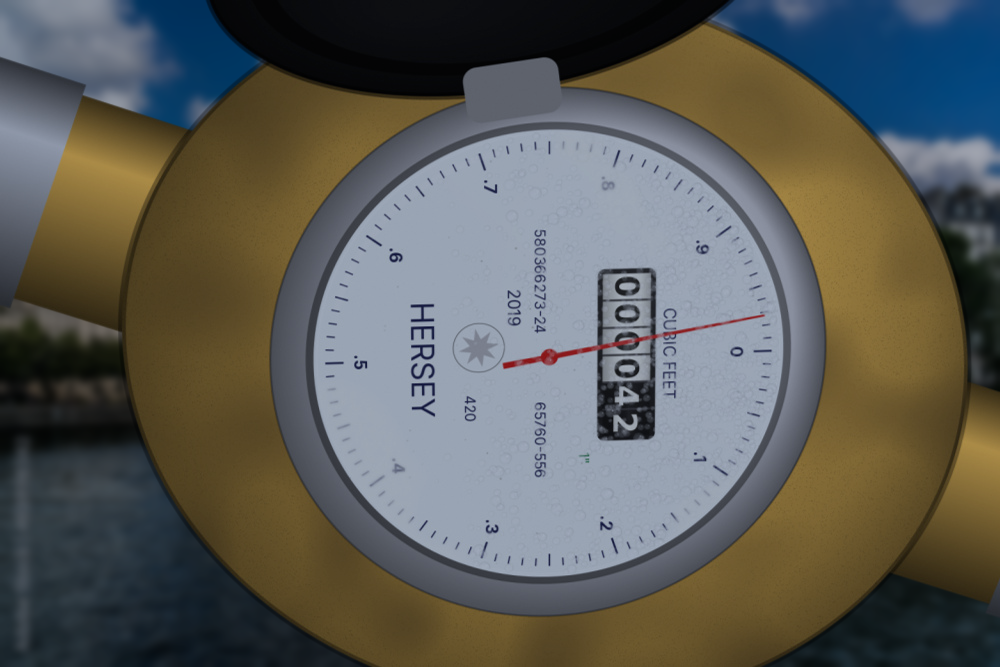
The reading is 41.97 ft³
